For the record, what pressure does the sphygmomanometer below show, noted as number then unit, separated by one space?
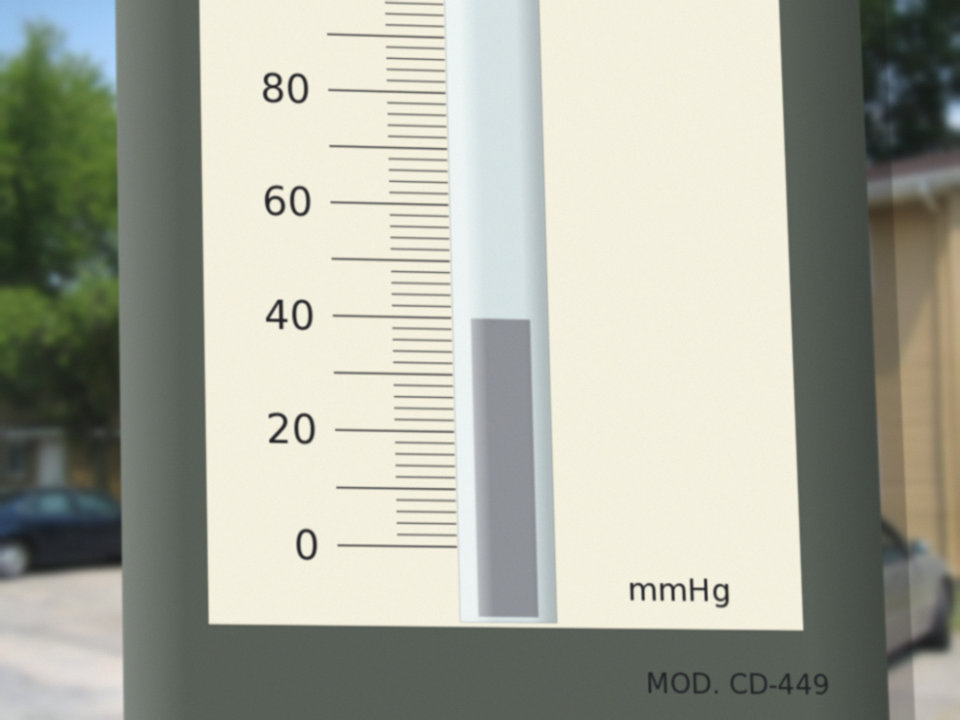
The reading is 40 mmHg
